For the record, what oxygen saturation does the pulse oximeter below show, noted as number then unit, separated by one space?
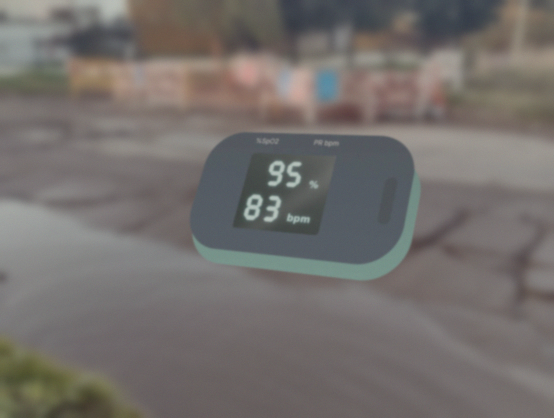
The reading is 95 %
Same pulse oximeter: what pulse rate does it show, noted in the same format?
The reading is 83 bpm
